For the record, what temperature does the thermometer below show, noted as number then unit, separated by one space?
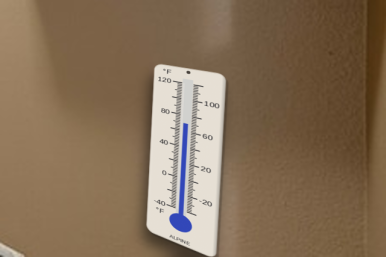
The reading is 70 °F
